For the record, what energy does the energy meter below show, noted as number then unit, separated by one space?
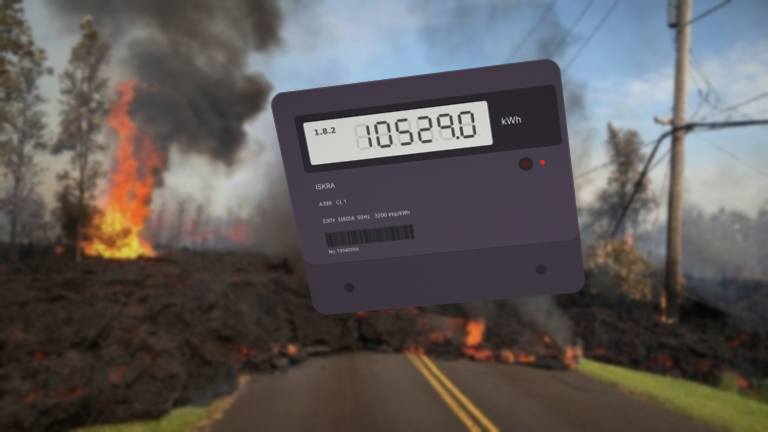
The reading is 10529.0 kWh
